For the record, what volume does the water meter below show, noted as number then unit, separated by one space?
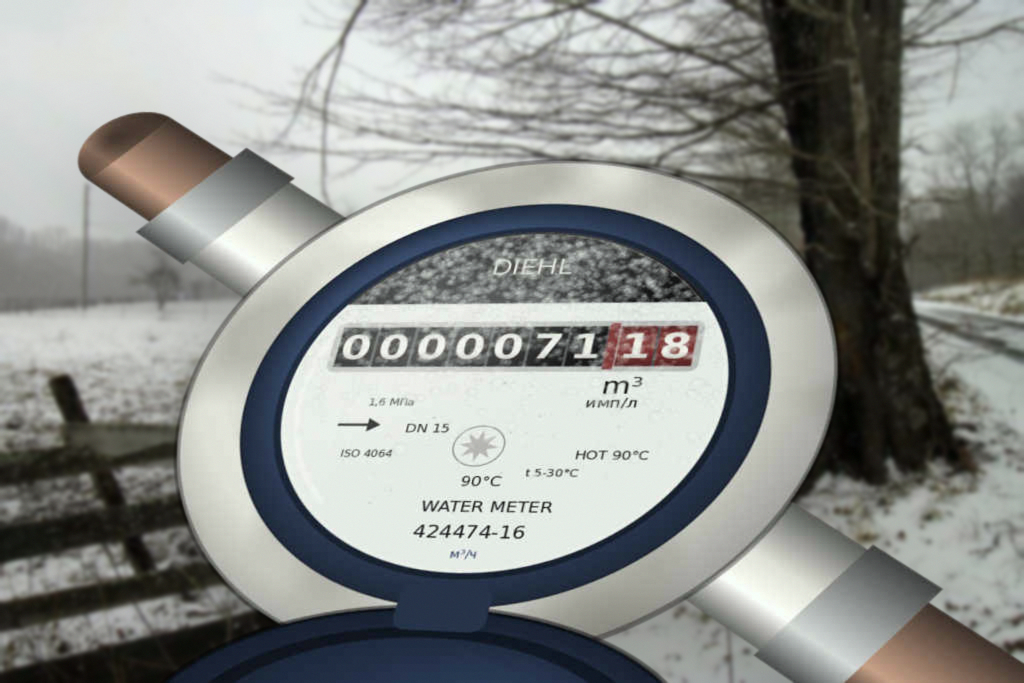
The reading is 71.18 m³
